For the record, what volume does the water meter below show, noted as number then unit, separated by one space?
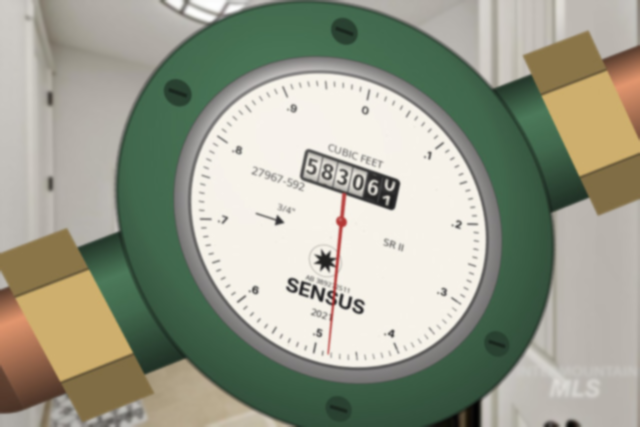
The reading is 583060.48 ft³
